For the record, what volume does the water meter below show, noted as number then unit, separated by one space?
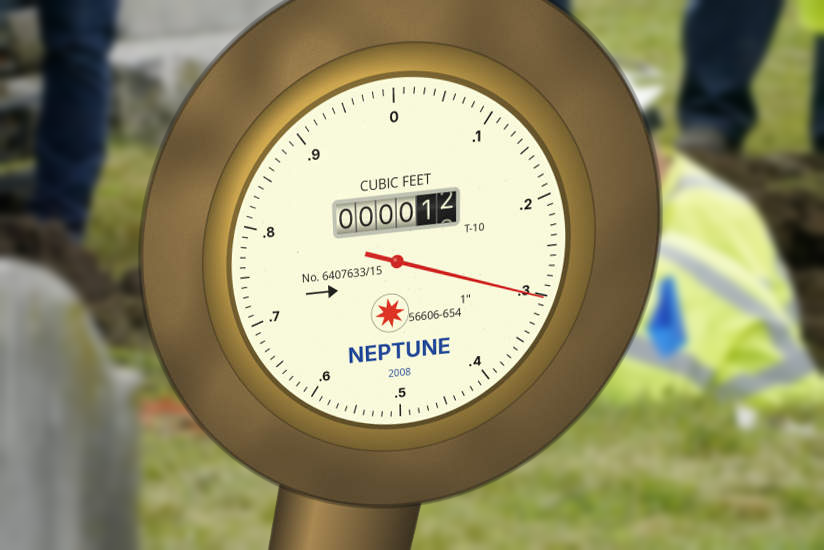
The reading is 12.30 ft³
